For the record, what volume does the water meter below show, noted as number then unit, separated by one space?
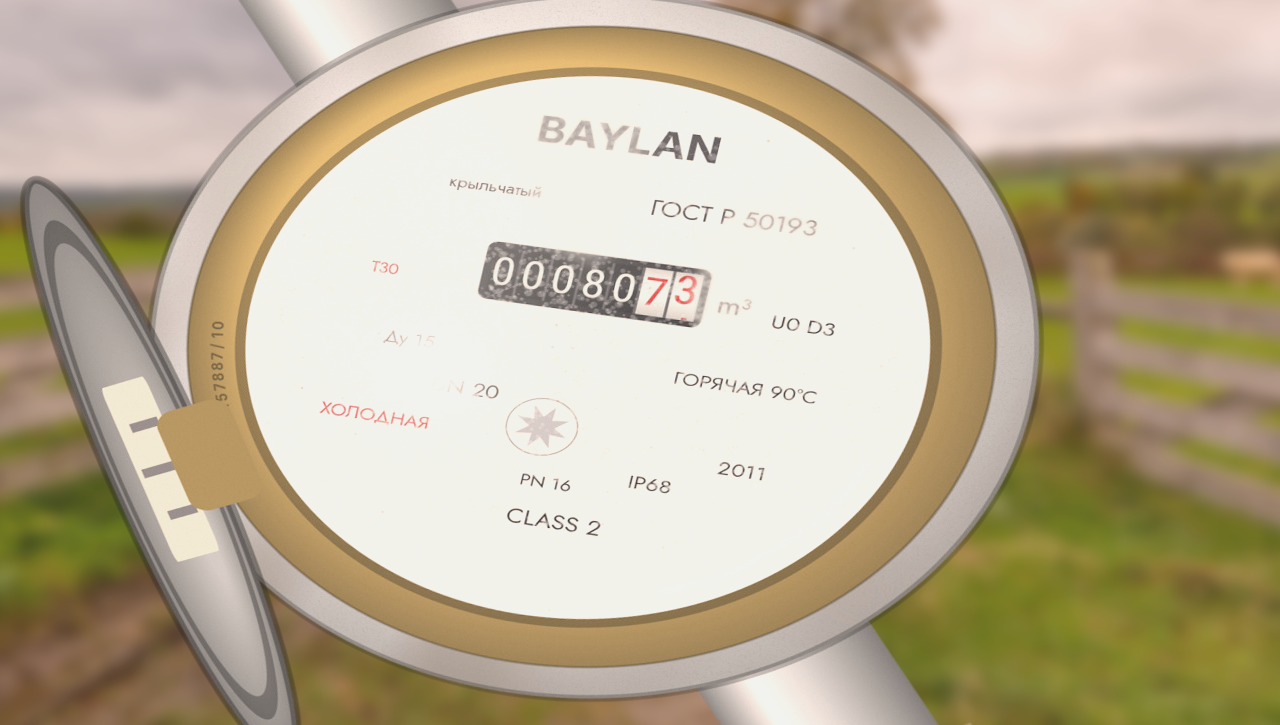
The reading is 80.73 m³
